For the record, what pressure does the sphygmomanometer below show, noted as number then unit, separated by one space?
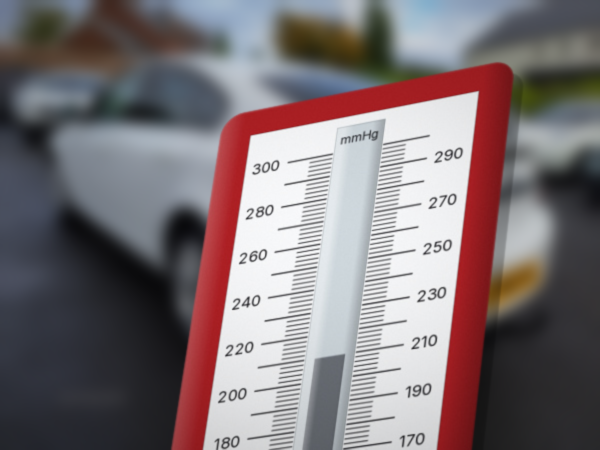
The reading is 210 mmHg
